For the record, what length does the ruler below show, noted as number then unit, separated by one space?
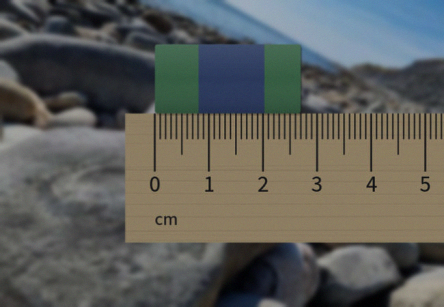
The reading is 2.7 cm
